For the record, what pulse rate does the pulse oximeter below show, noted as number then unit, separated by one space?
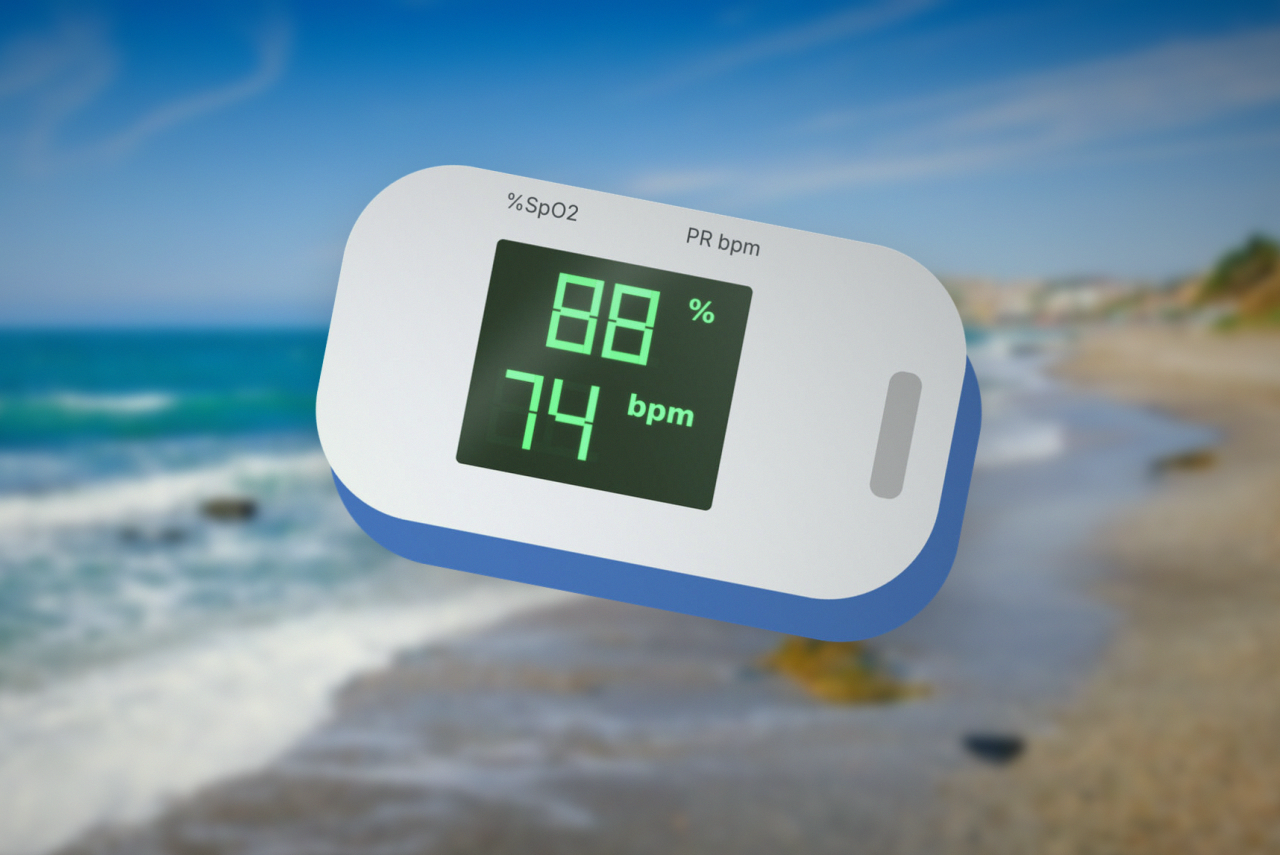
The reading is 74 bpm
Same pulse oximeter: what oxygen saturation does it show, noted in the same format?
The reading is 88 %
